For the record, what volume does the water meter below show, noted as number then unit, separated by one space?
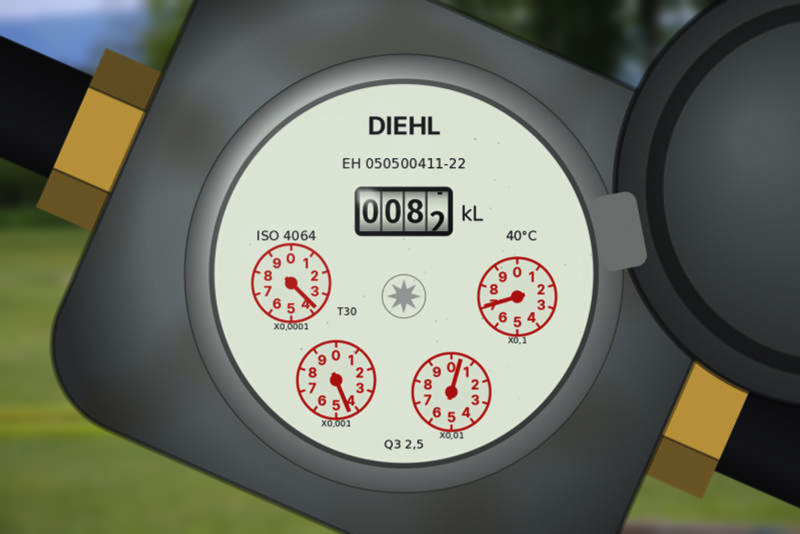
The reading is 81.7043 kL
